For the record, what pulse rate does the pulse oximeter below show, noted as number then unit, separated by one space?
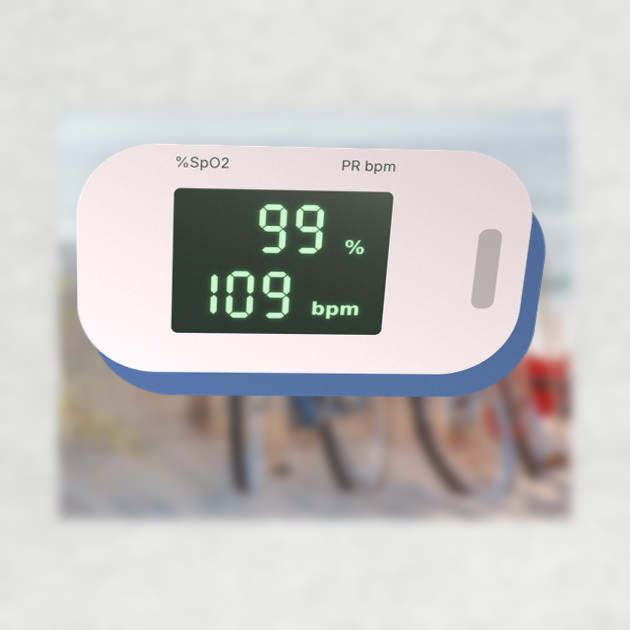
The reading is 109 bpm
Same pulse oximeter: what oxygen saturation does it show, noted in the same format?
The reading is 99 %
